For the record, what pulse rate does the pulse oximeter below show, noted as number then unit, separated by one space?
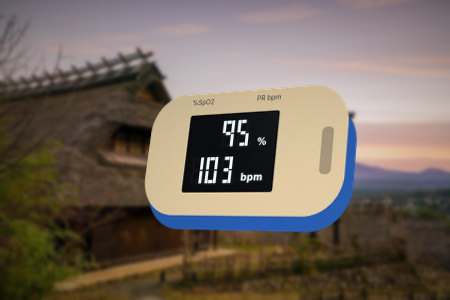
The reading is 103 bpm
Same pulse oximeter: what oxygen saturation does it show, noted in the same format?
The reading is 95 %
